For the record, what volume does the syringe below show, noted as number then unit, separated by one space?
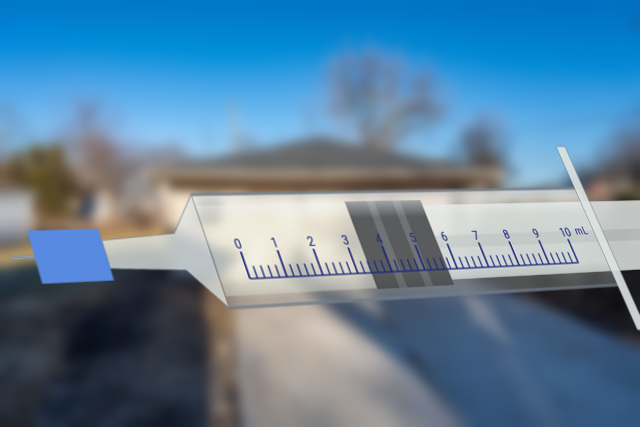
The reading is 3.4 mL
